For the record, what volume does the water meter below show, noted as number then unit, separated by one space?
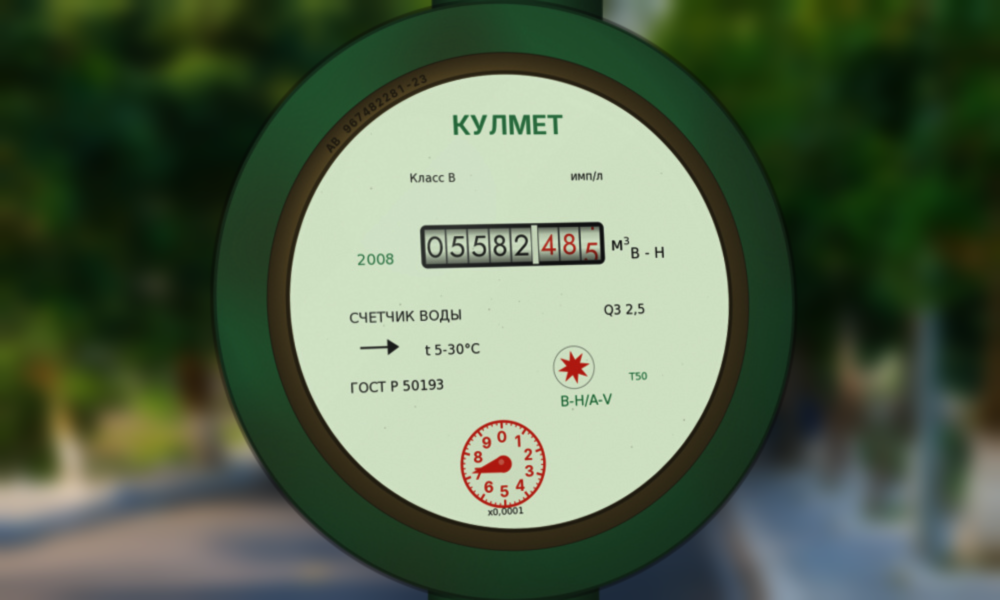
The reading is 5582.4847 m³
